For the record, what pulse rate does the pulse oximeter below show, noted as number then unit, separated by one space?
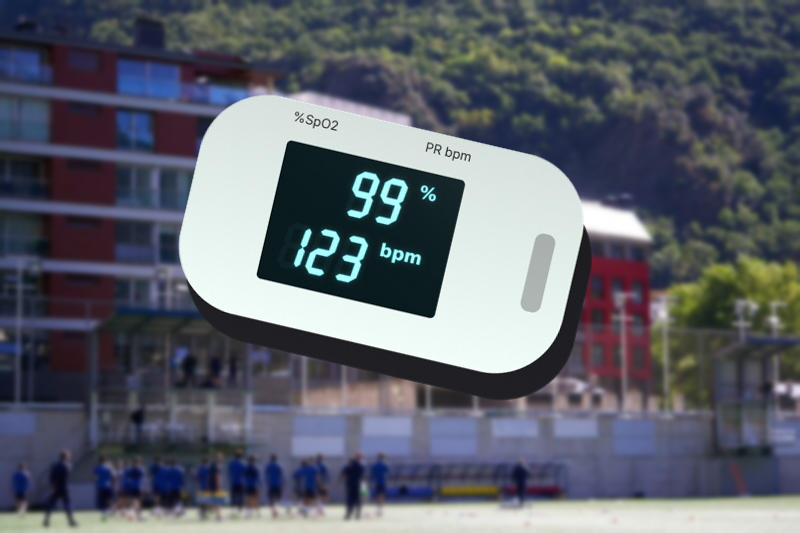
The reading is 123 bpm
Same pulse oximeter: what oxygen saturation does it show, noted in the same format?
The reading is 99 %
